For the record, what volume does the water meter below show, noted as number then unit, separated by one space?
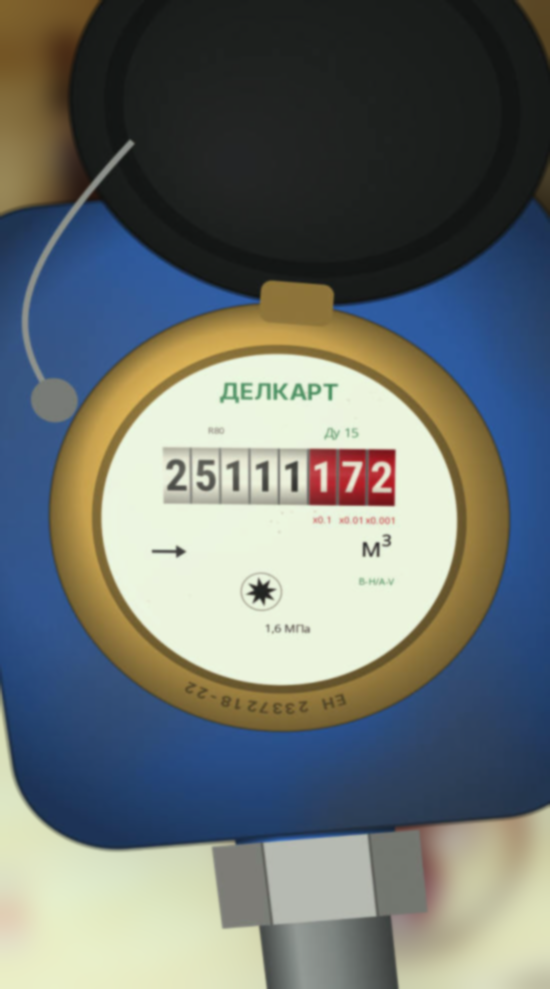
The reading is 25111.172 m³
